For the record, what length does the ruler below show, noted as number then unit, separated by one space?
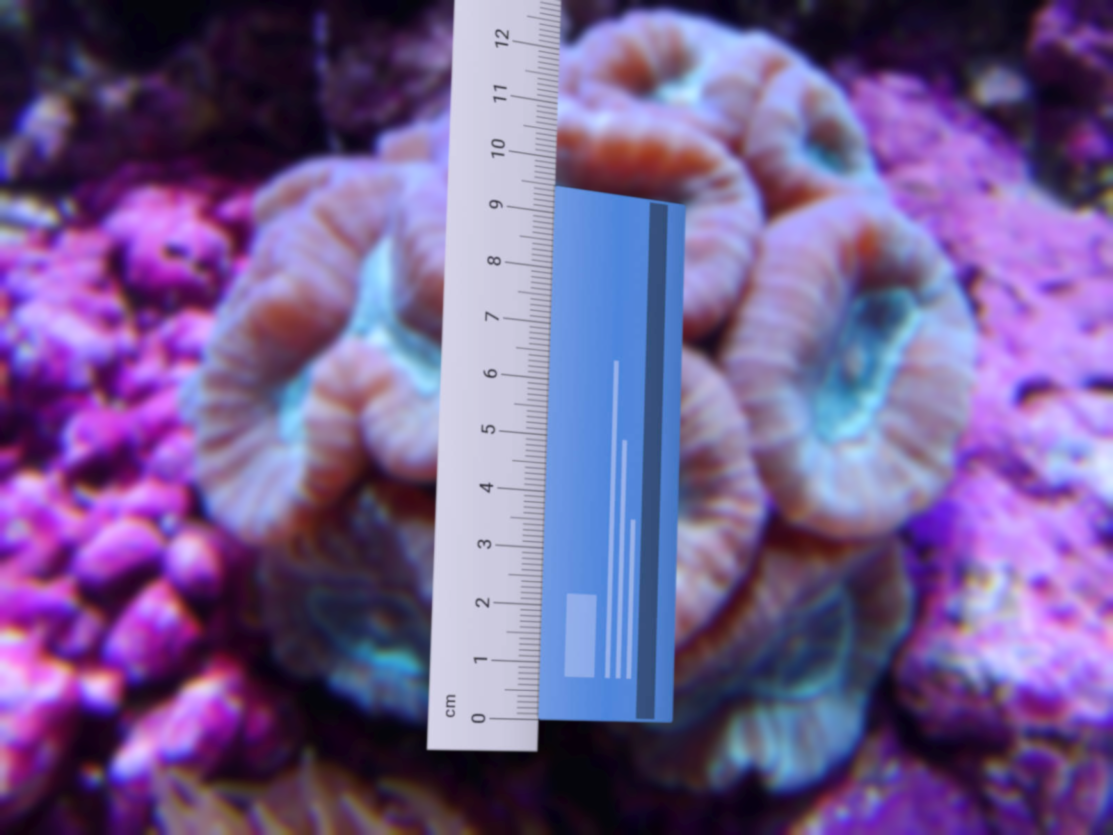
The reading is 9.5 cm
